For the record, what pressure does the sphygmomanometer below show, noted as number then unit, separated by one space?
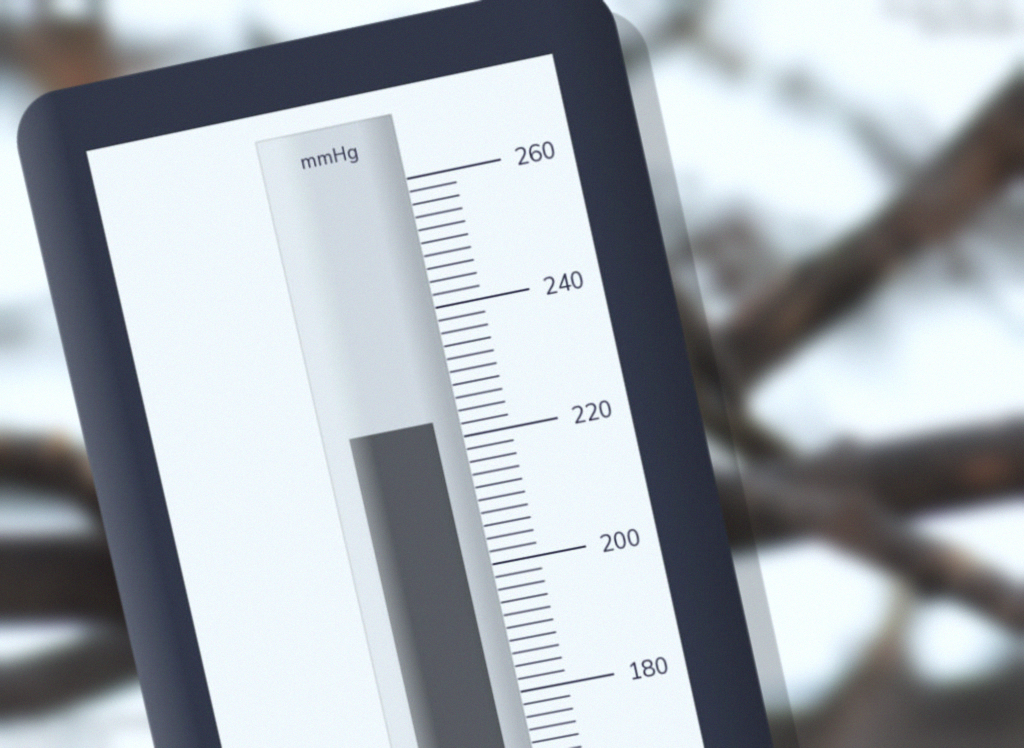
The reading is 223 mmHg
